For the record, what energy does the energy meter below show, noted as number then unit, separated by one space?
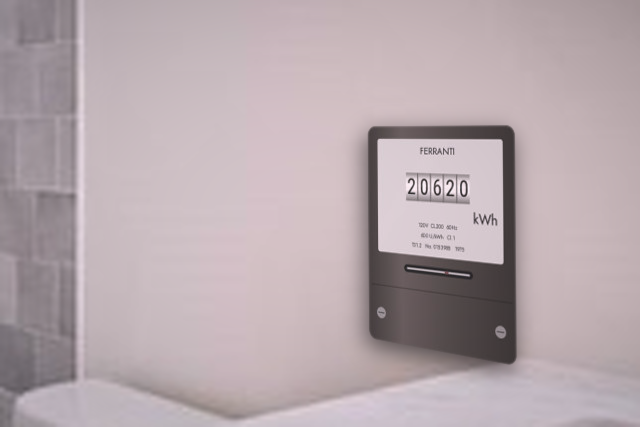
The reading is 20620 kWh
